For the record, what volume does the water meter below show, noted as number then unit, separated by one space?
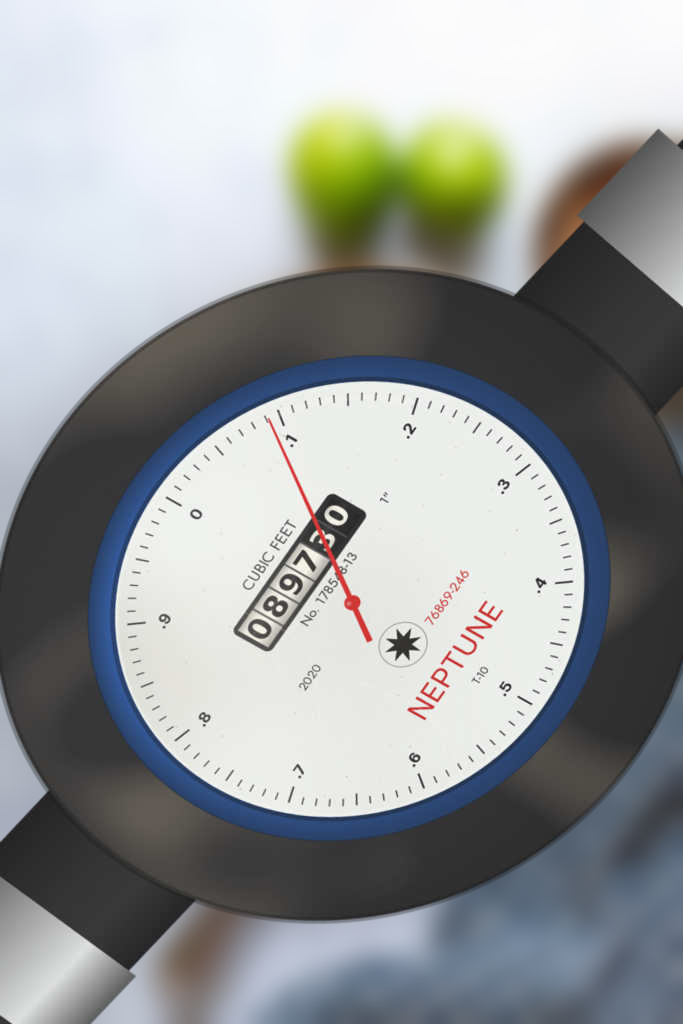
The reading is 89730.09 ft³
